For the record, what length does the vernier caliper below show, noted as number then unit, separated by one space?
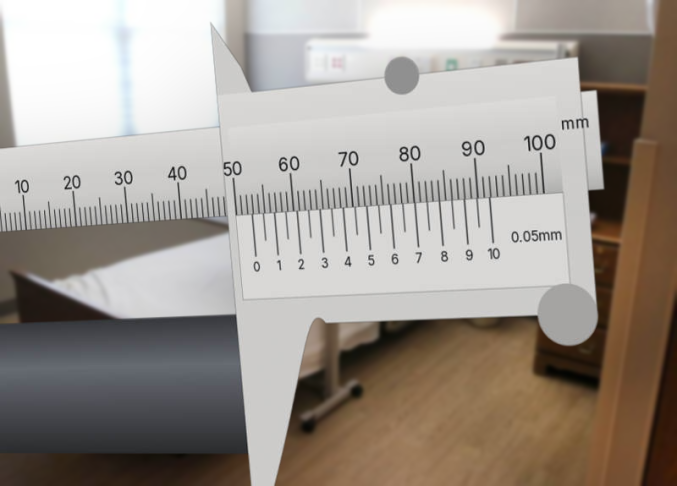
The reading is 52.8 mm
